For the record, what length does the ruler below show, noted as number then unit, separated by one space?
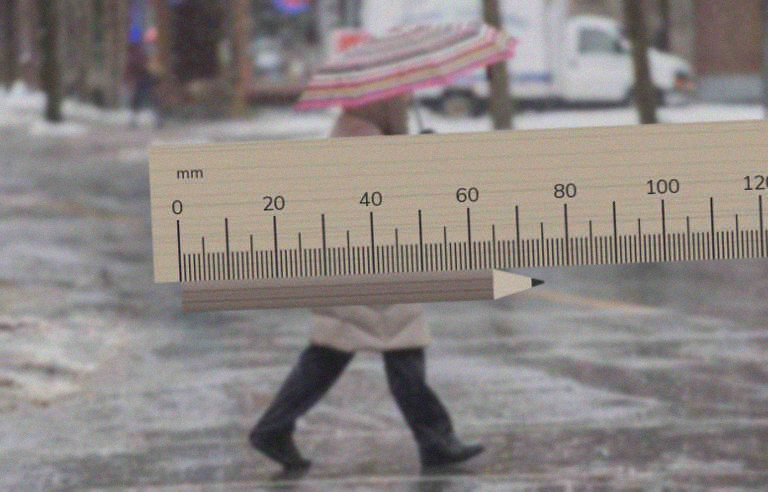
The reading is 75 mm
